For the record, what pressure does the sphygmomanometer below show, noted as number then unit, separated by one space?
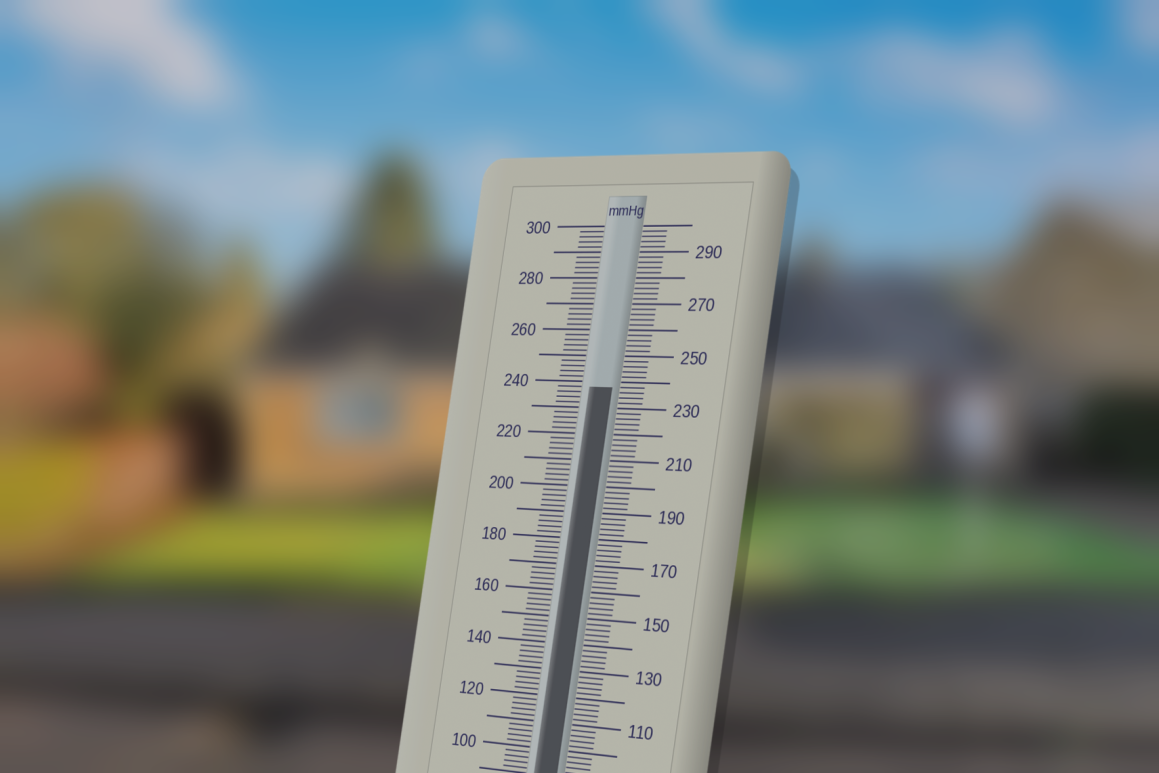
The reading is 238 mmHg
